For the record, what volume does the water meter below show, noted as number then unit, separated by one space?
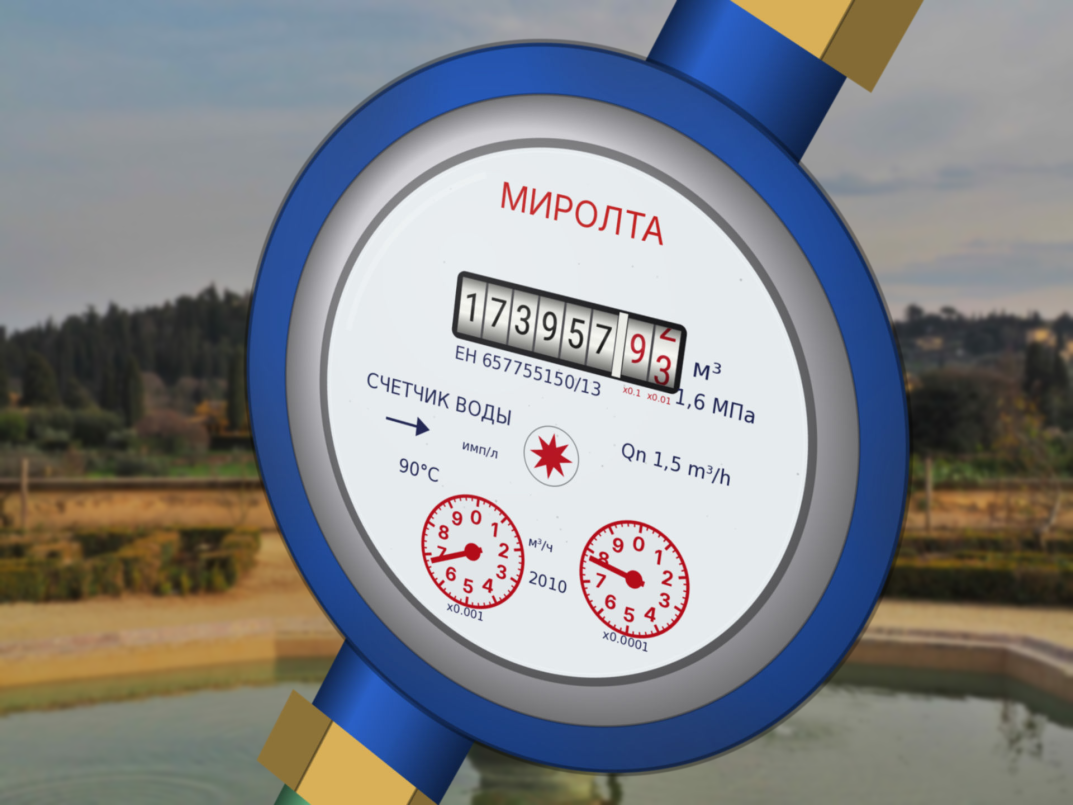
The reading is 173957.9267 m³
